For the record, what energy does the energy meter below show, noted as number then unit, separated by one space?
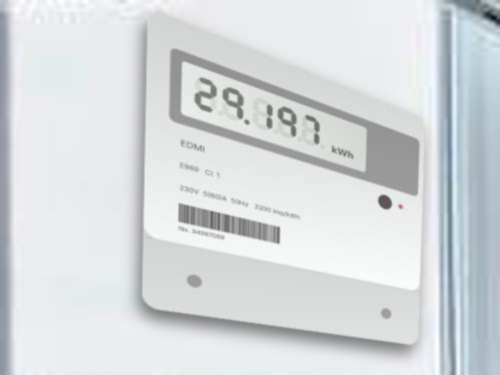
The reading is 29.197 kWh
